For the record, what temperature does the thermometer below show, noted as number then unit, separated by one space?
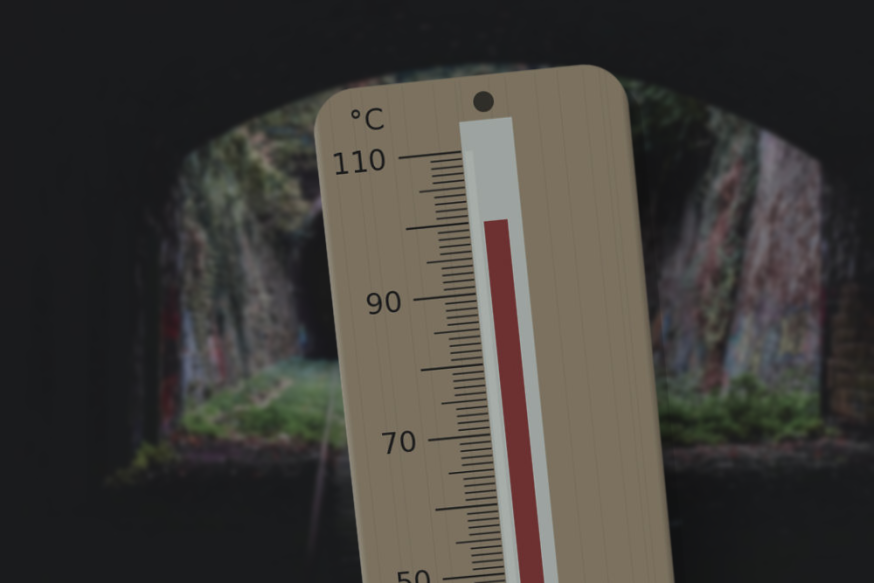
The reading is 100 °C
